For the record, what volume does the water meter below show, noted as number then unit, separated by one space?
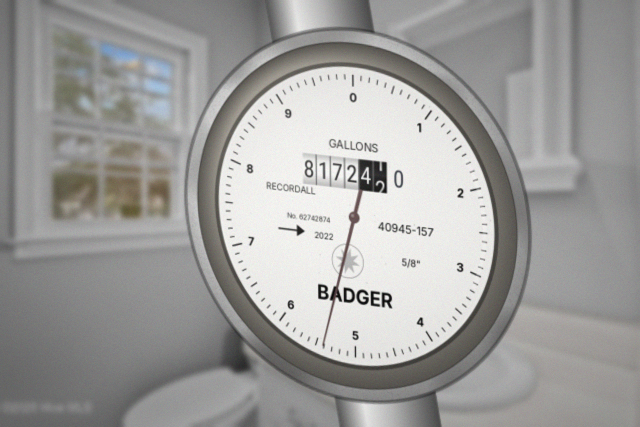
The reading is 8172415.4 gal
